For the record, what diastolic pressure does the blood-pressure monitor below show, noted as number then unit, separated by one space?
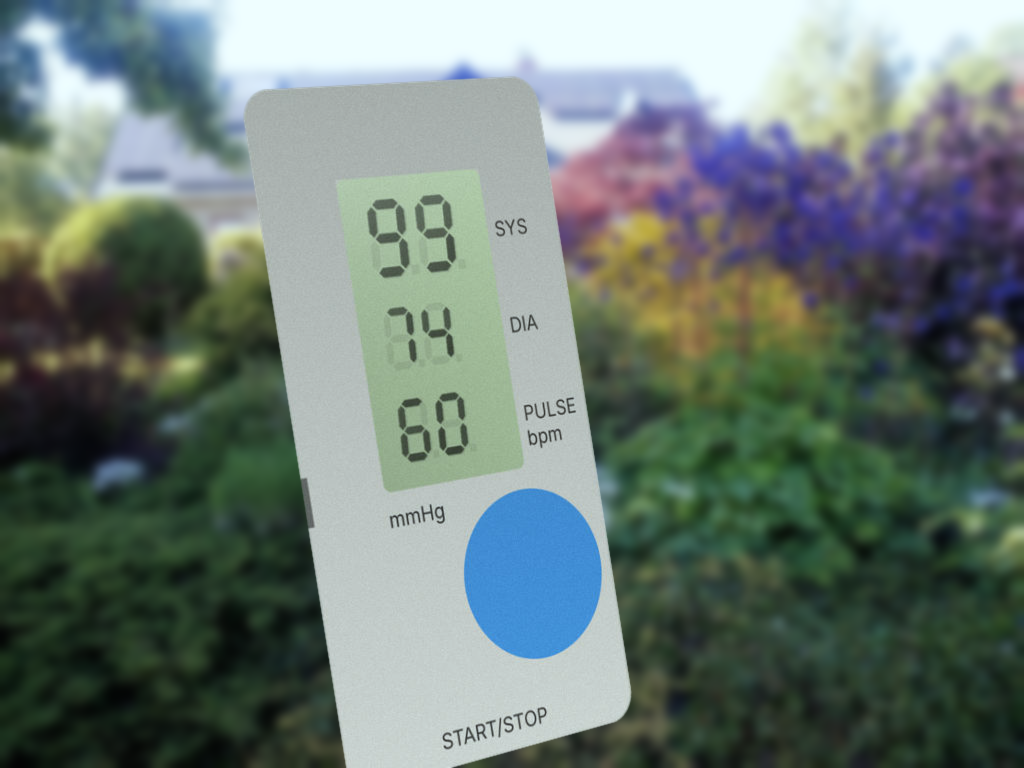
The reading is 74 mmHg
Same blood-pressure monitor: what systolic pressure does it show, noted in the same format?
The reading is 99 mmHg
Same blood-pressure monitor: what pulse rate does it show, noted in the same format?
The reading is 60 bpm
